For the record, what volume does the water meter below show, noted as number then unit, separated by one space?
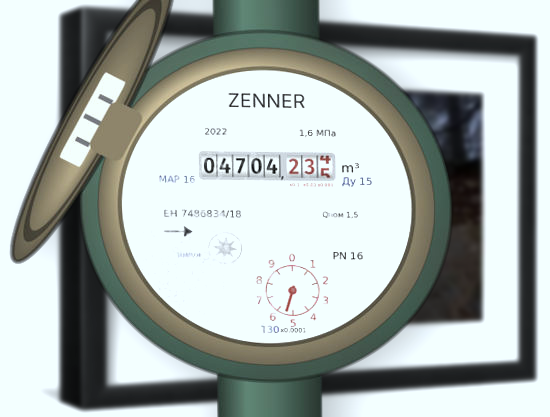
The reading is 4704.2345 m³
